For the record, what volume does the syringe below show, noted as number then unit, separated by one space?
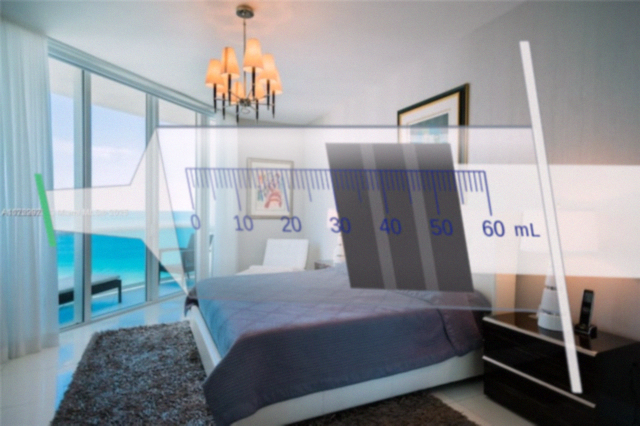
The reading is 30 mL
